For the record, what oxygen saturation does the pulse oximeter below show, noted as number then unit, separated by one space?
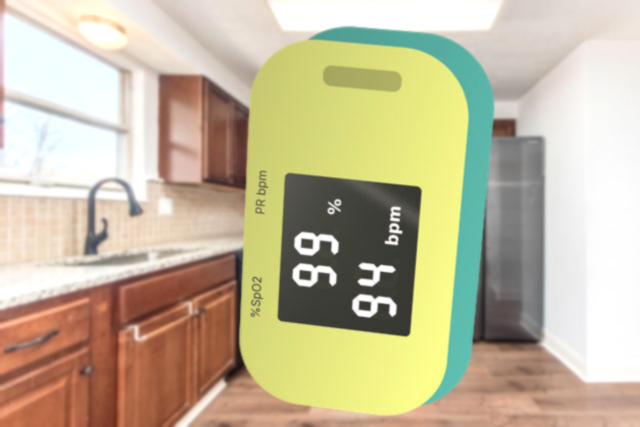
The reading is 99 %
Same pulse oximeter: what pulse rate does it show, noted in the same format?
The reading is 94 bpm
